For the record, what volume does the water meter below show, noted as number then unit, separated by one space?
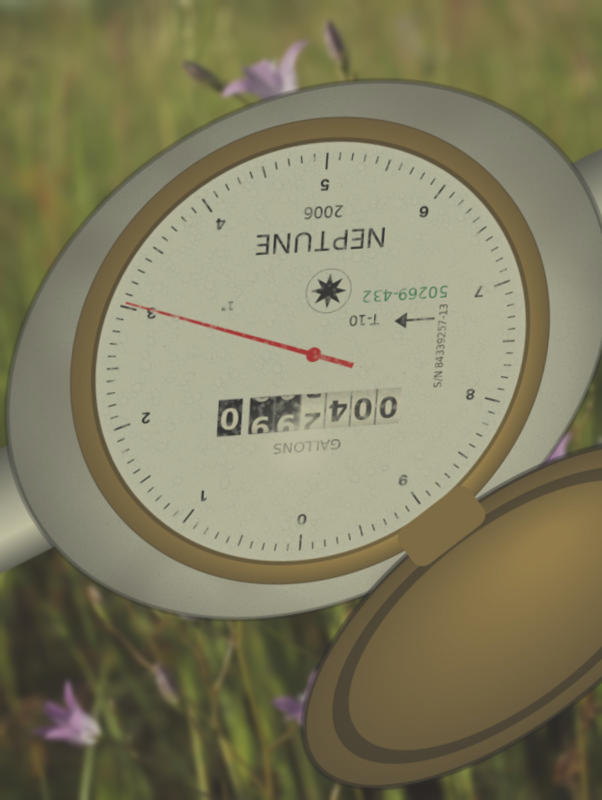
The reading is 42993.0 gal
